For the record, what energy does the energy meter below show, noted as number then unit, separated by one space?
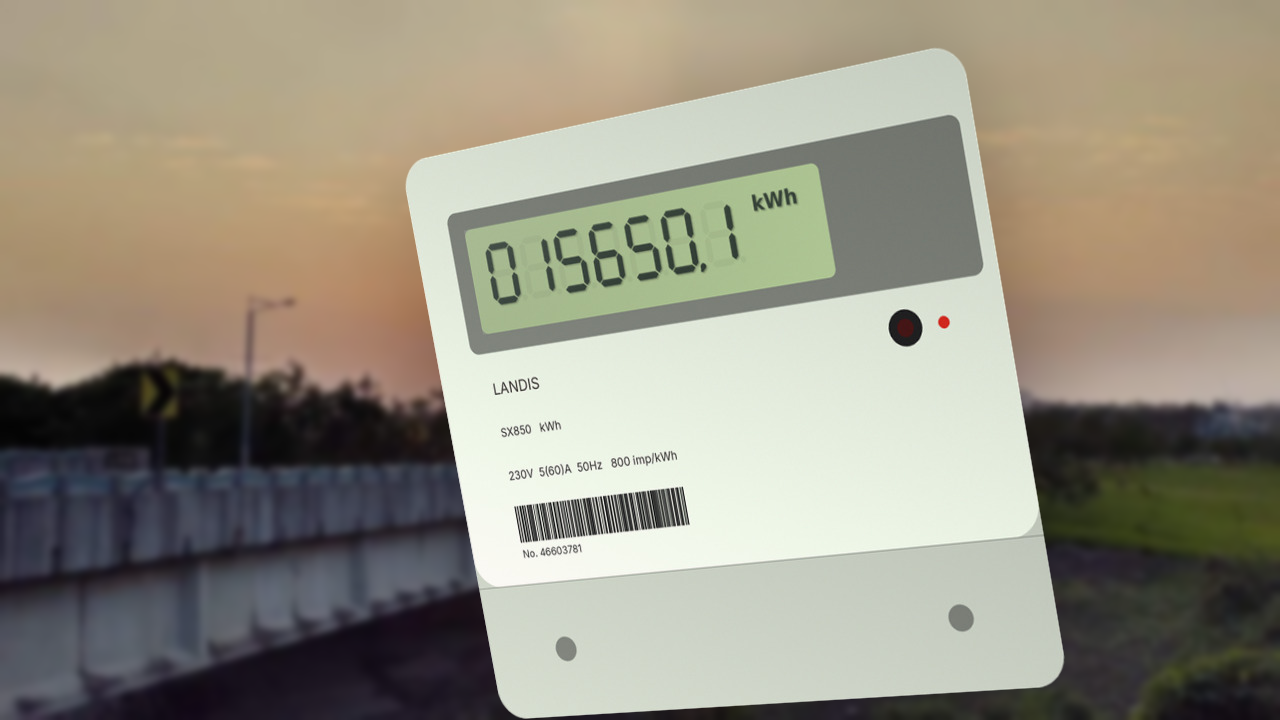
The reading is 15650.1 kWh
